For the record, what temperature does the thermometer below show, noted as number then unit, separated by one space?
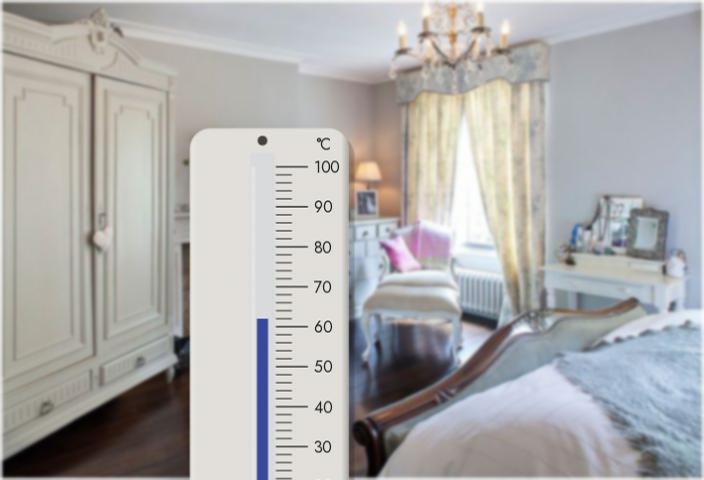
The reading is 62 °C
